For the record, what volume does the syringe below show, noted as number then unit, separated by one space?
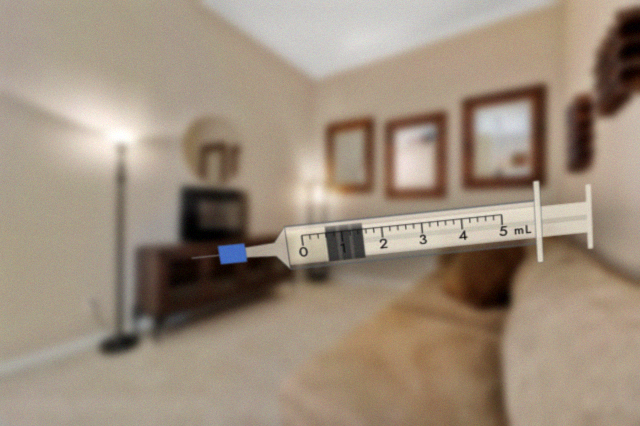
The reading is 0.6 mL
